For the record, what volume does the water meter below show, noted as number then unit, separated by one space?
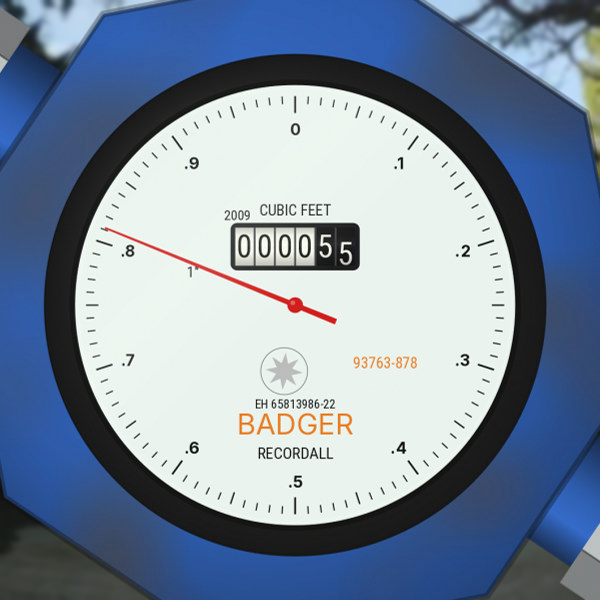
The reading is 54.81 ft³
